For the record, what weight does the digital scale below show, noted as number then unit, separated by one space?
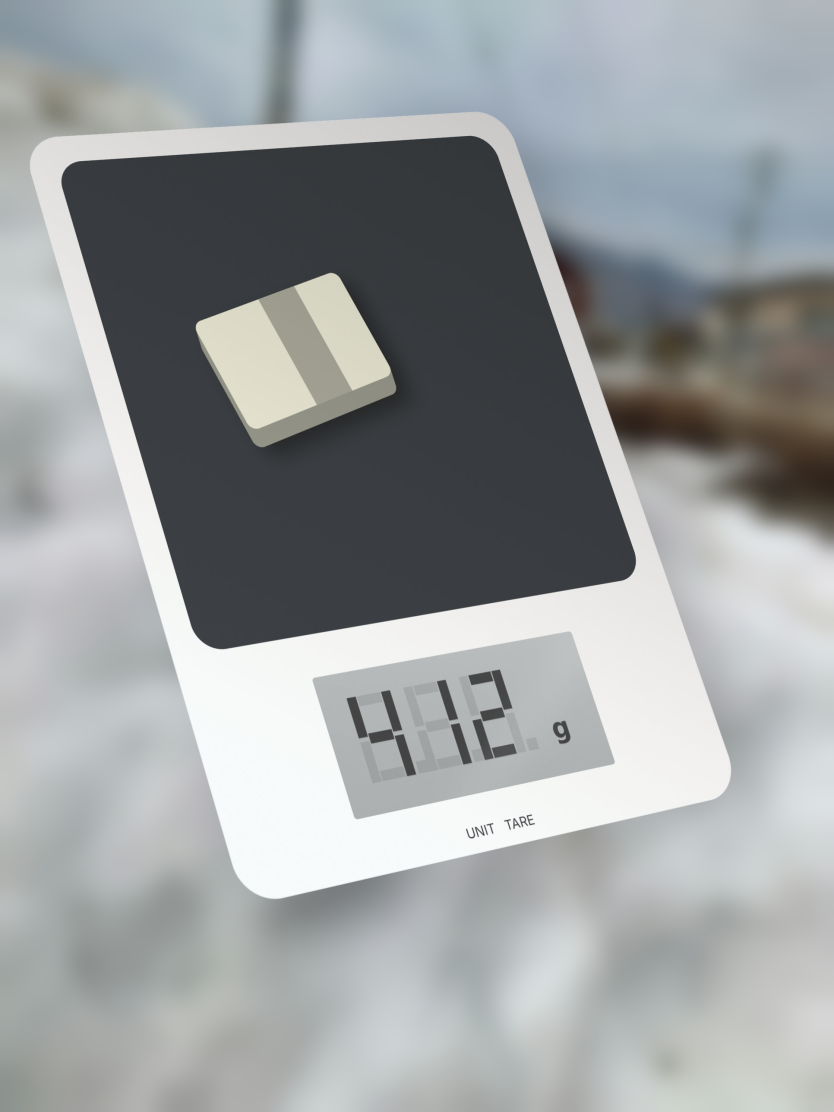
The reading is 412 g
